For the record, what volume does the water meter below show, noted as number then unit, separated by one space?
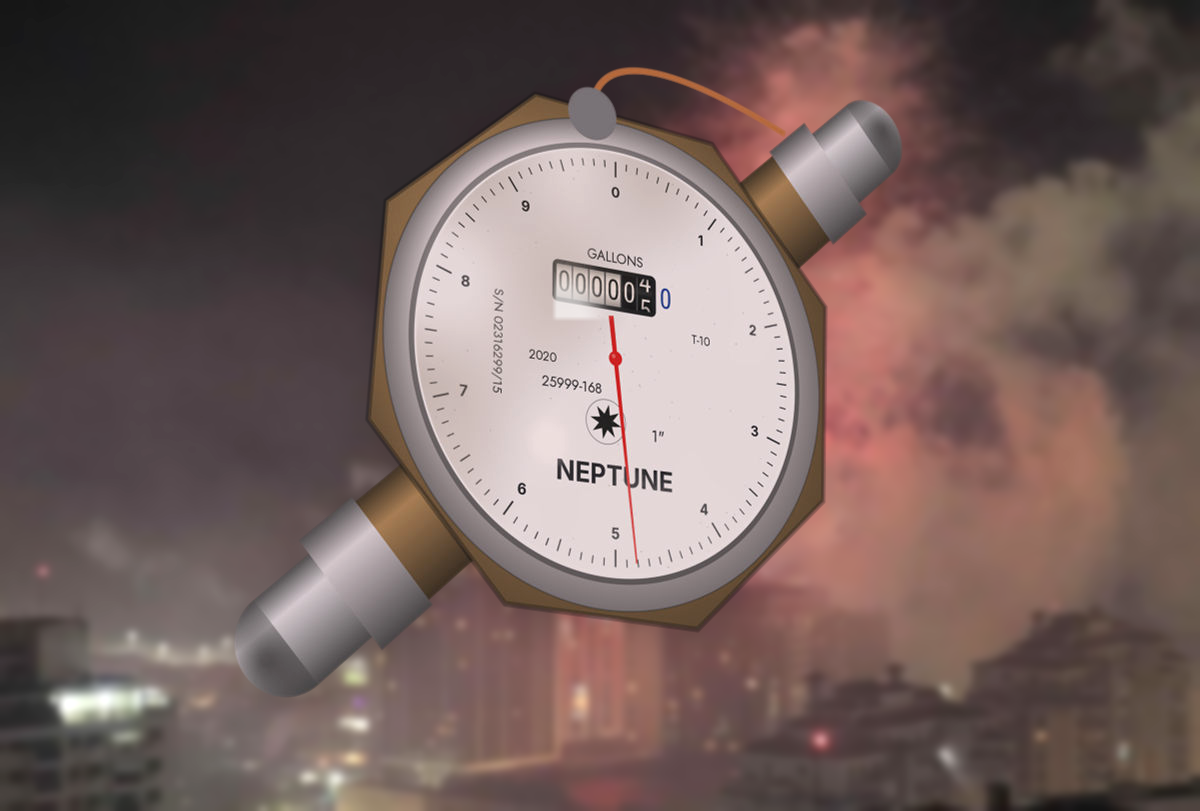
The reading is 44.8 gal
